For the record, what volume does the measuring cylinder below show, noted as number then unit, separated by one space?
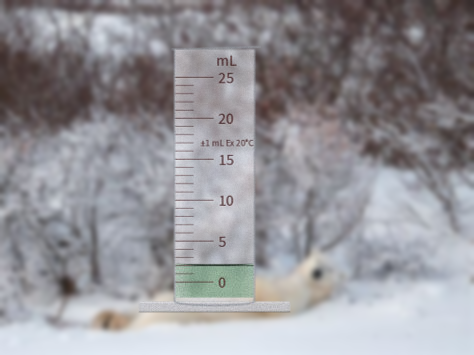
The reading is 2 mL
